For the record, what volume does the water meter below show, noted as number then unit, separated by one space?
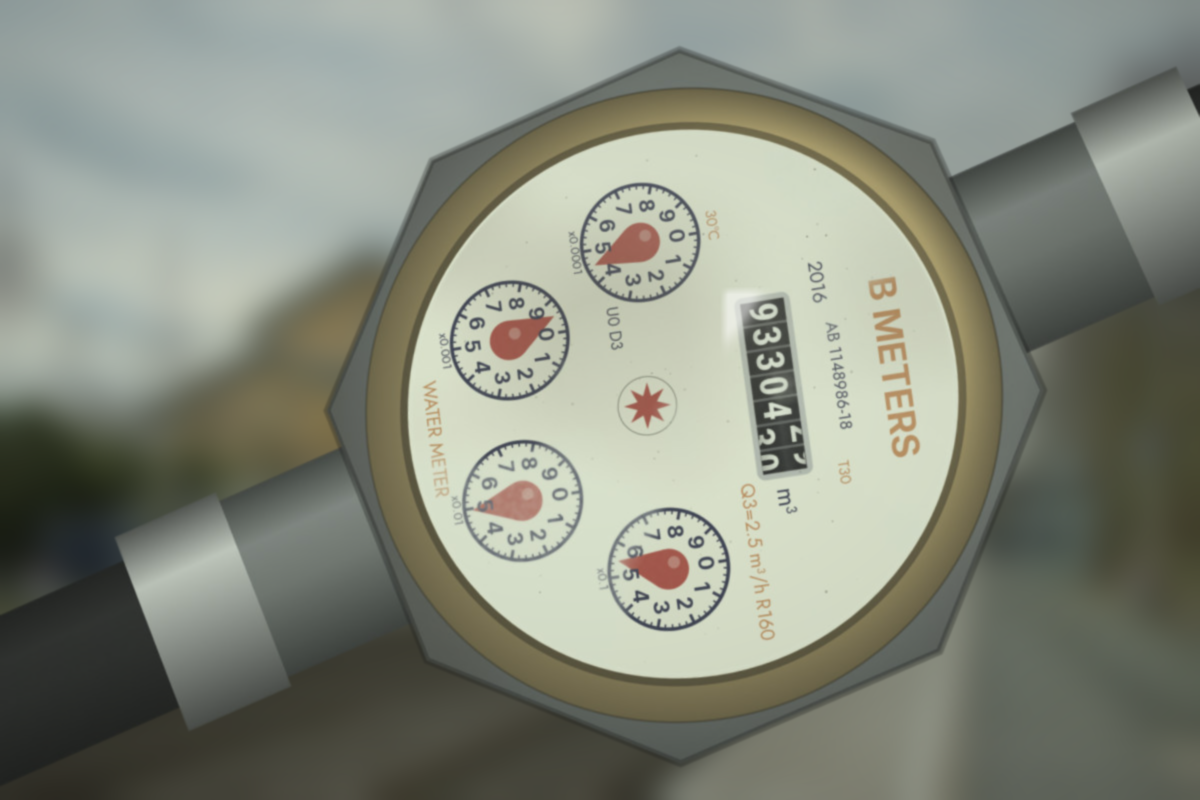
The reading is 9330429.5494 m³
